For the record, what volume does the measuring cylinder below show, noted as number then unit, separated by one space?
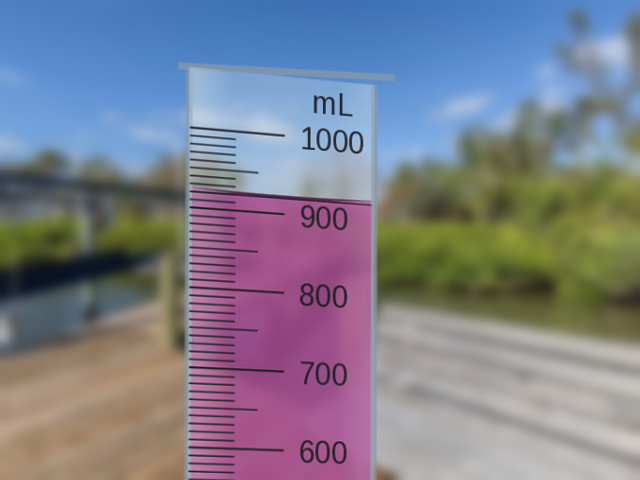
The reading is 920 mL
